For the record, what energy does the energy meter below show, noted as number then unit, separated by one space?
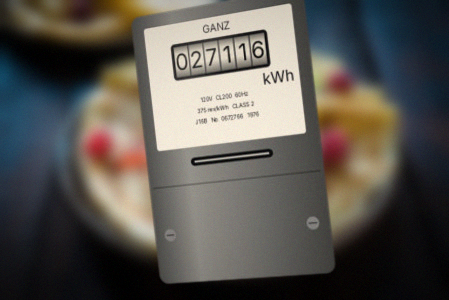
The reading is 27116 kWh
